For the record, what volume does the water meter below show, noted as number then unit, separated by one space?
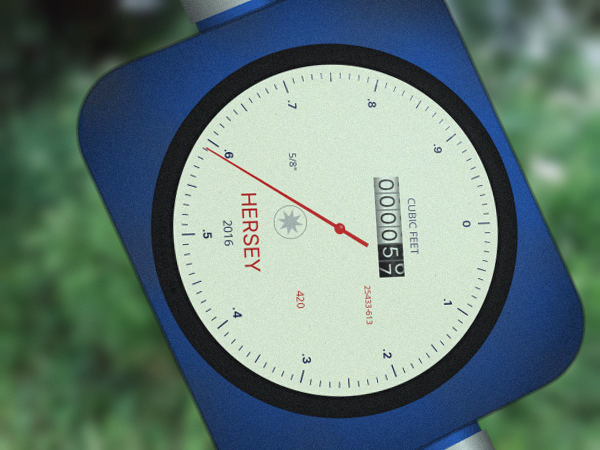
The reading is 56.59 ft³
